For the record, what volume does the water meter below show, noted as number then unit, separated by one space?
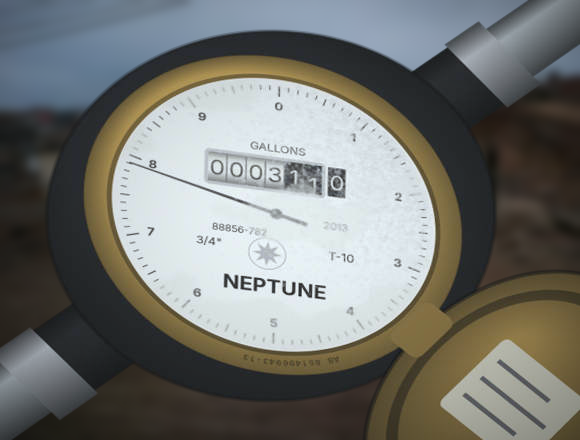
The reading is 3107.9 gal
